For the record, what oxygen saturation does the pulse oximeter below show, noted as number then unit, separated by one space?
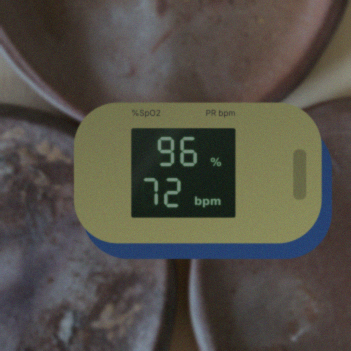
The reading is 96 %
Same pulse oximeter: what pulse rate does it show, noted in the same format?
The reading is 72 bpm
